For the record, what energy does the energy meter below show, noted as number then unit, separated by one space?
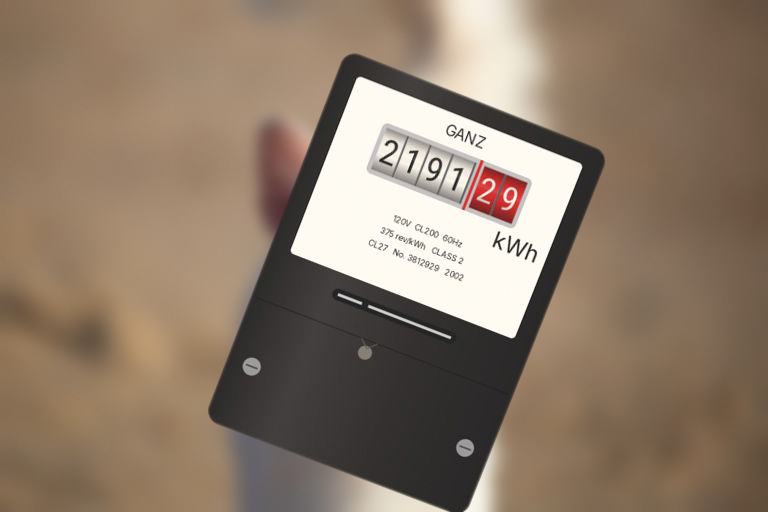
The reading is 2191.29 kWh
